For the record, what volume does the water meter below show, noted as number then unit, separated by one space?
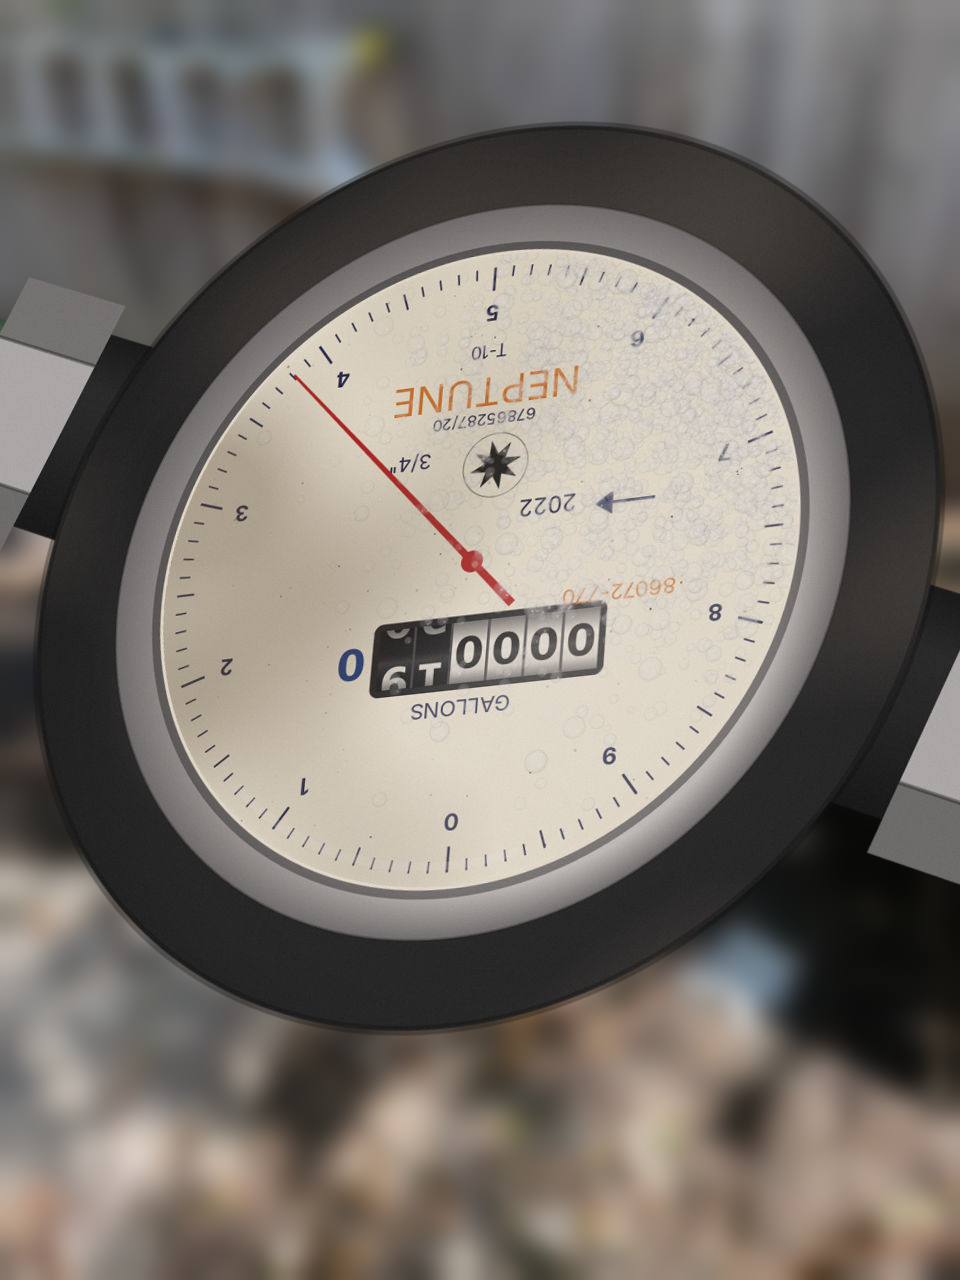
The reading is 193.8 gal
